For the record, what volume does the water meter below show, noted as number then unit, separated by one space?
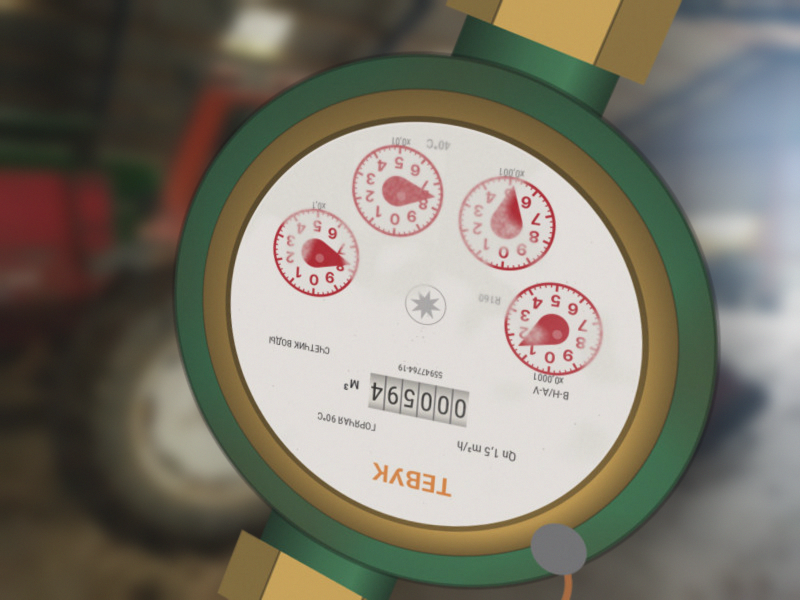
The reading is 594.7751 m³
